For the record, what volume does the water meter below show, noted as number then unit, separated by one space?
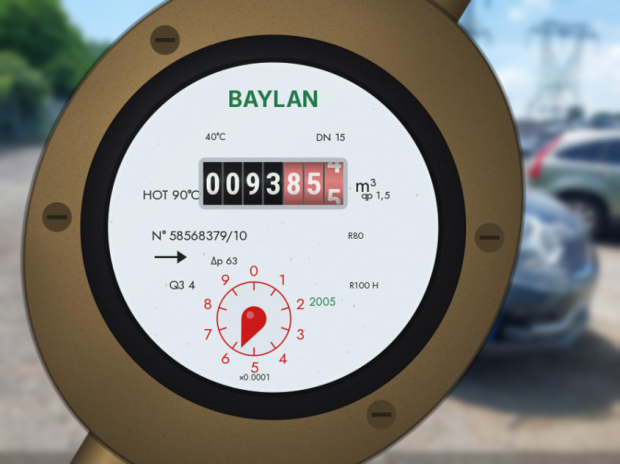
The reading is 93.8545 m³
